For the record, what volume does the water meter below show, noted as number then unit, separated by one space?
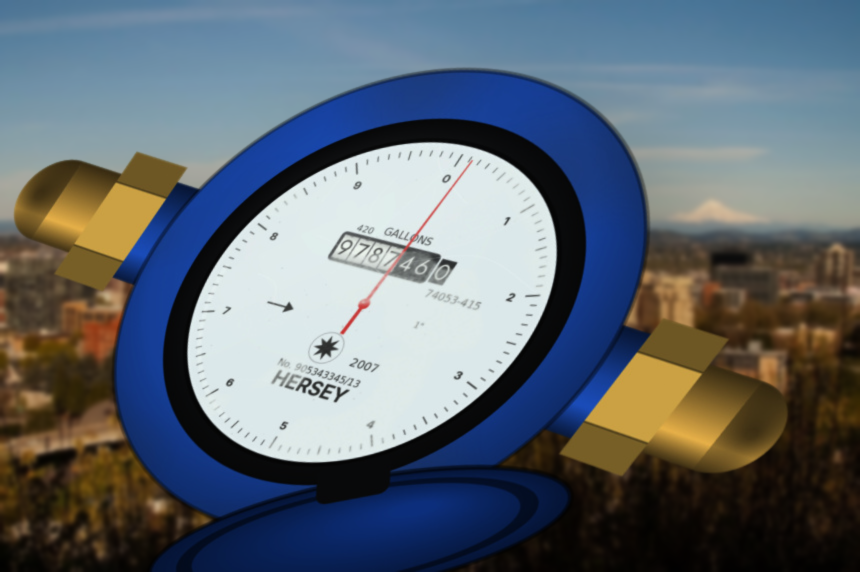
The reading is 9787460.1 gal
